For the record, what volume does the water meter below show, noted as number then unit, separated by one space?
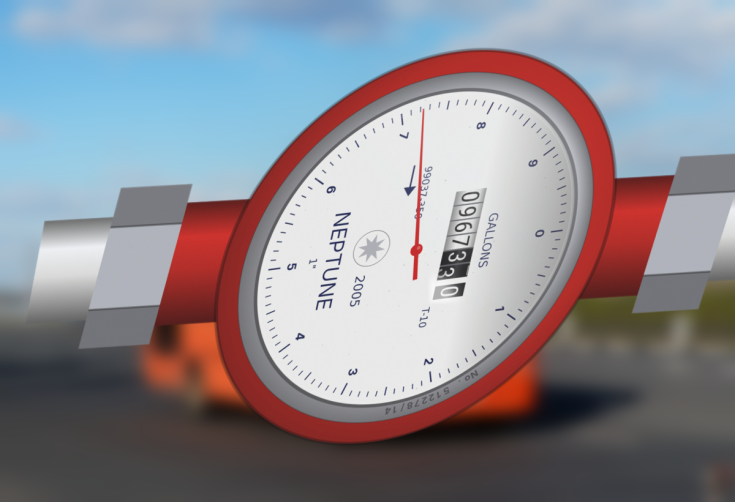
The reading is 967327.2 gal
